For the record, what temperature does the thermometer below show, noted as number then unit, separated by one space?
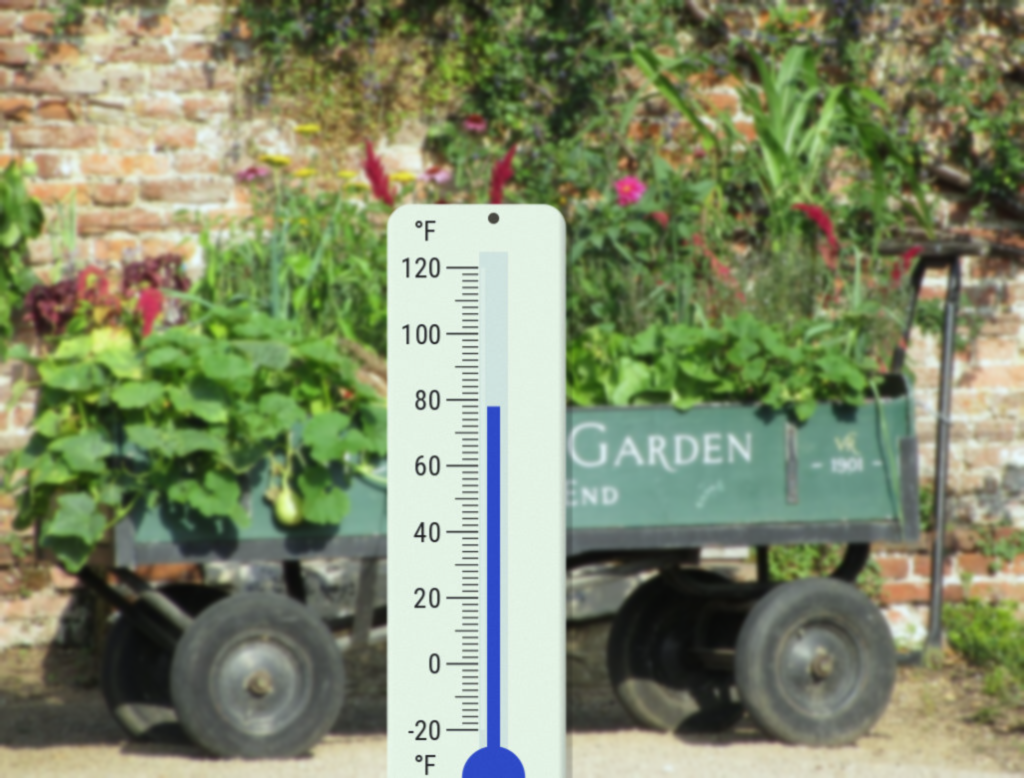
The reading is 78 °F
